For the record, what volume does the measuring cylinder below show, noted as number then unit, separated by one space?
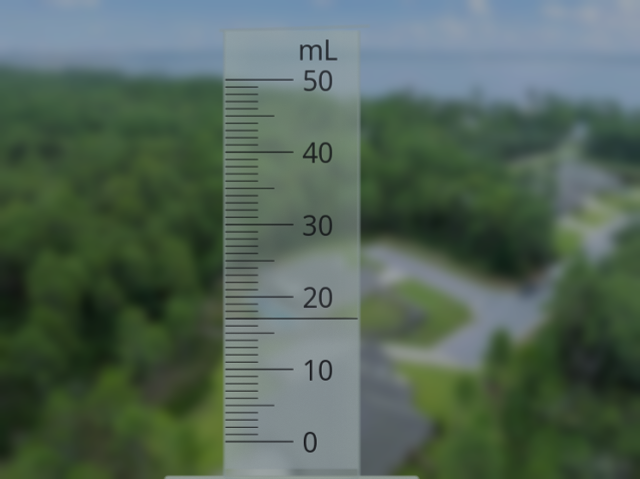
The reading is 17 mL
